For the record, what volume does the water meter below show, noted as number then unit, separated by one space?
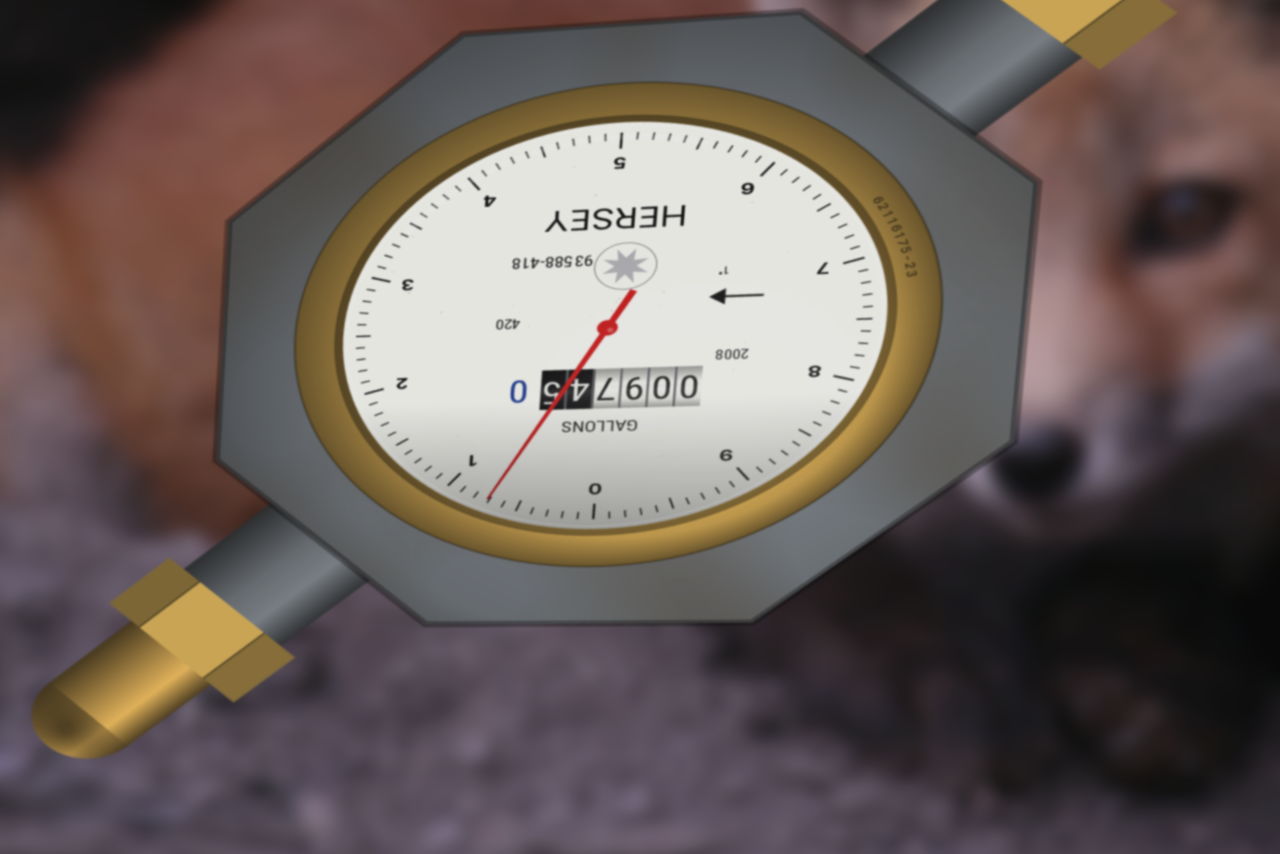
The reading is 97450.7 gal
